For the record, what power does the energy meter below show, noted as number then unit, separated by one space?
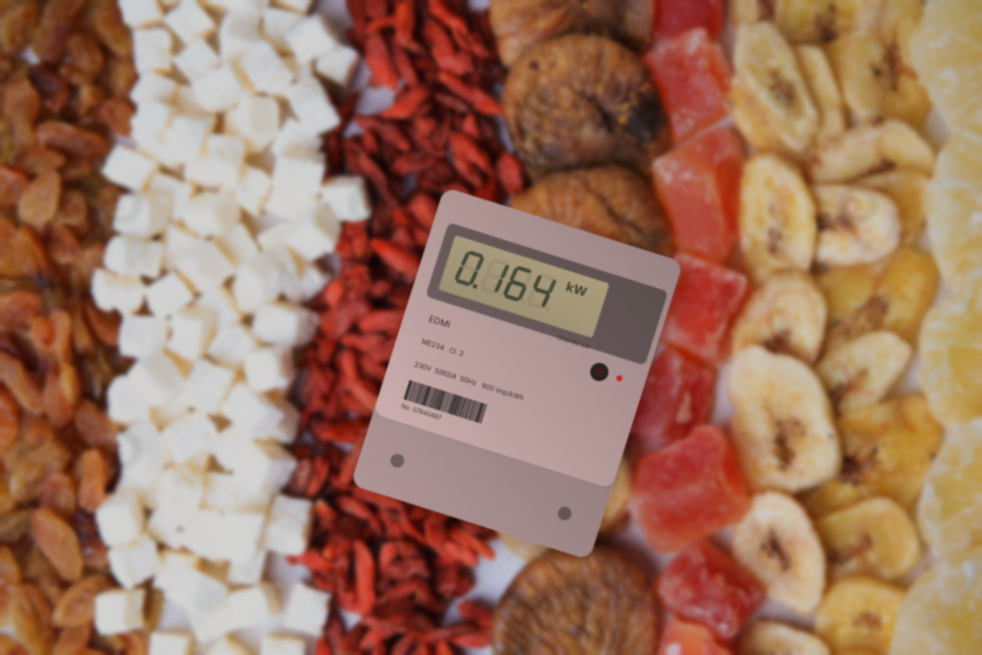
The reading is 0.164 kW
